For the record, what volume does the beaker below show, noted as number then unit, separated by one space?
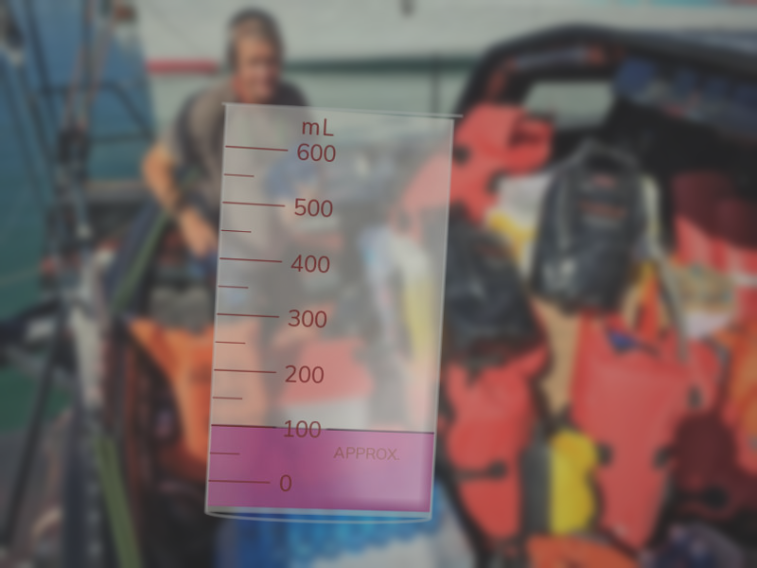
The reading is 100 mL
